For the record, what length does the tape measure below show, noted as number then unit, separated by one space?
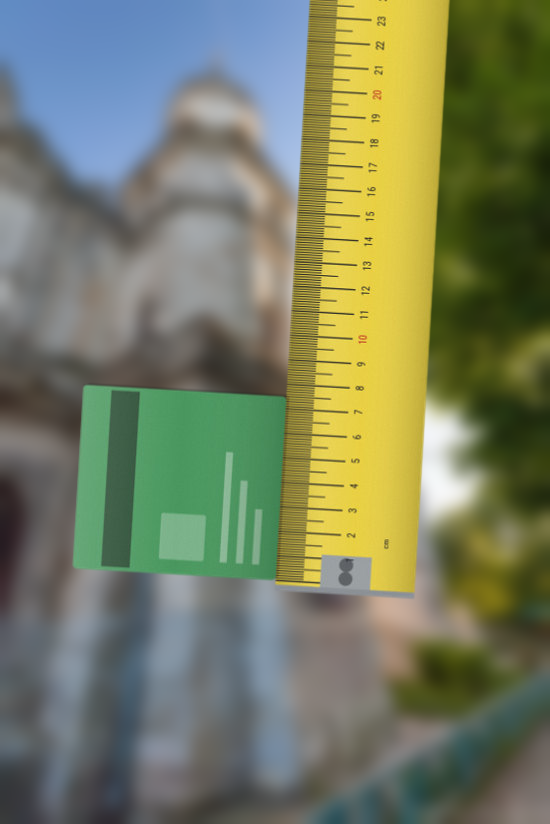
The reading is 7.5 cm
